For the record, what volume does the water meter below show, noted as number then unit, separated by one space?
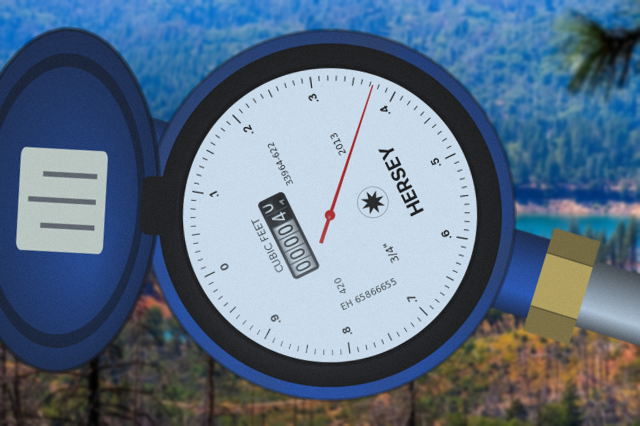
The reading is 40.37 ft³
